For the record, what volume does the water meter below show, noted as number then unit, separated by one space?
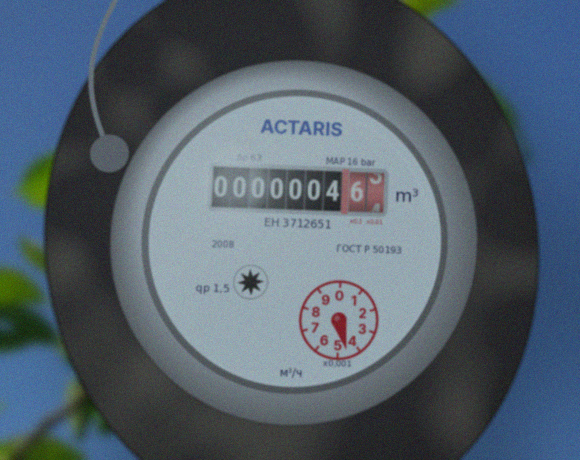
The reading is 4.634 m³
